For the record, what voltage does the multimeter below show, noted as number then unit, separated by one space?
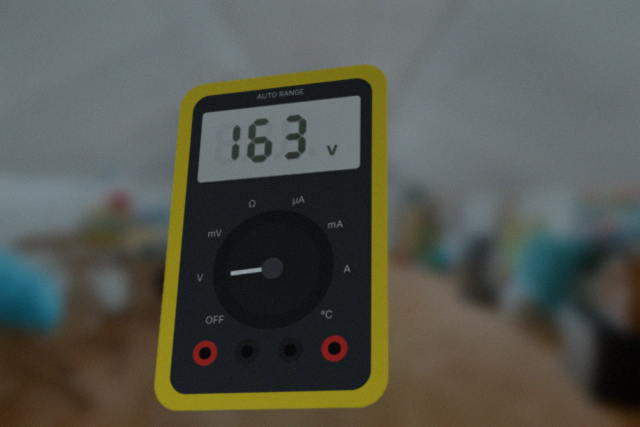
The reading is 163 V
